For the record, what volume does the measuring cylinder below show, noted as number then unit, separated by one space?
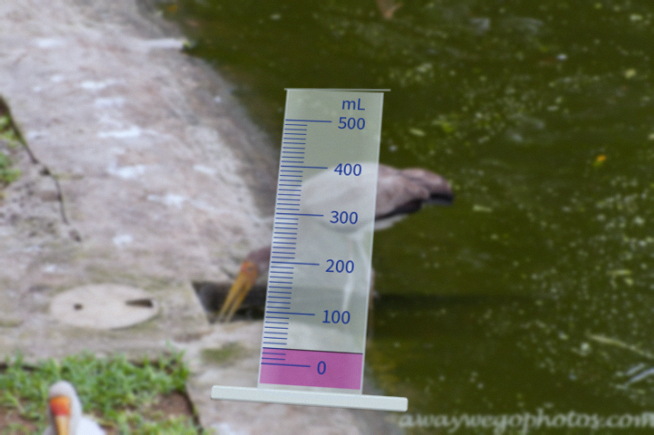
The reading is 30 mL
